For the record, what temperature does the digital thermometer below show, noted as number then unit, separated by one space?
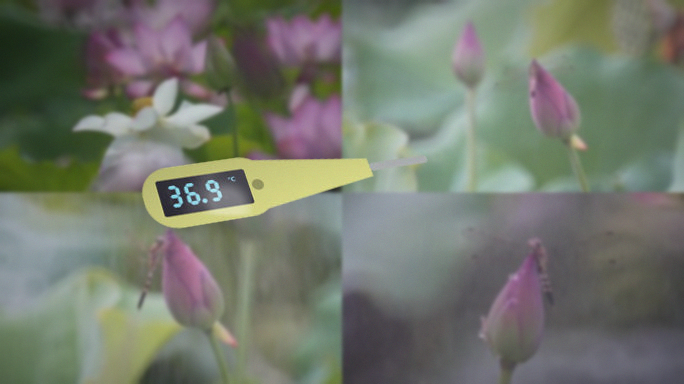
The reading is 36.9 °C
